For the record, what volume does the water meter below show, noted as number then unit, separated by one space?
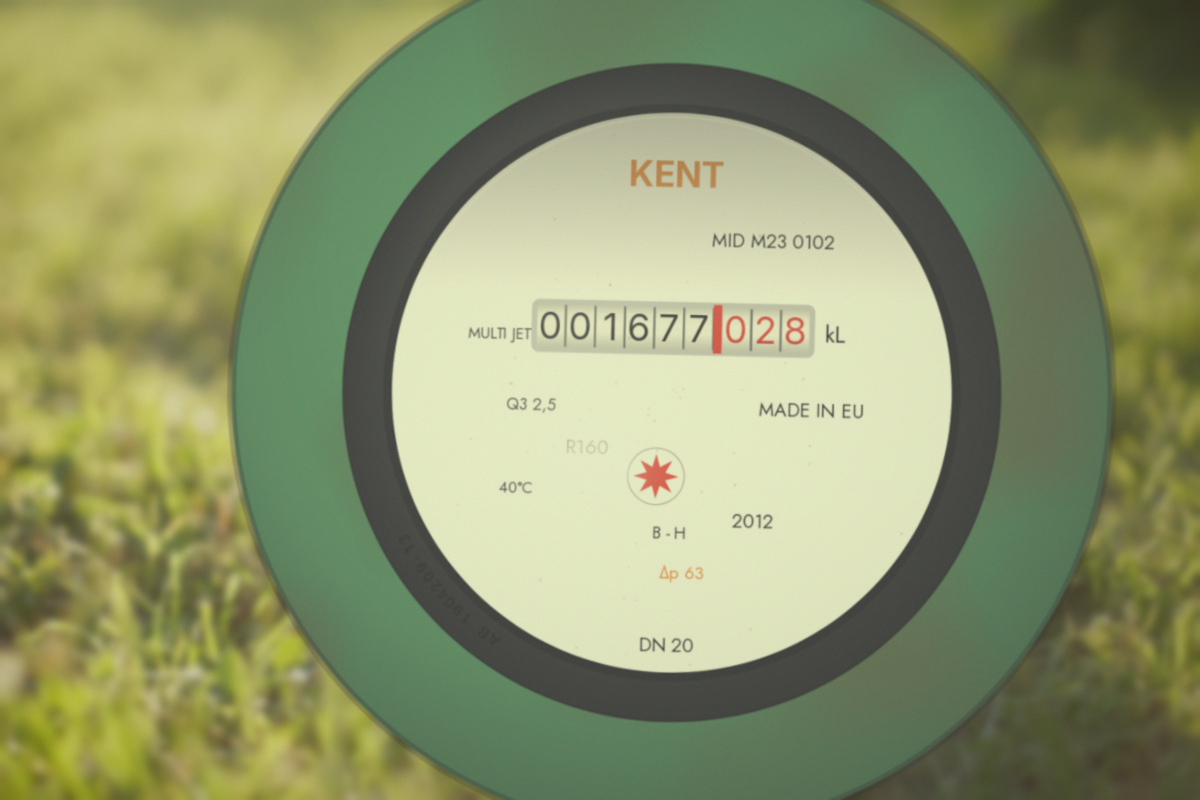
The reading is 1677.028 kL
